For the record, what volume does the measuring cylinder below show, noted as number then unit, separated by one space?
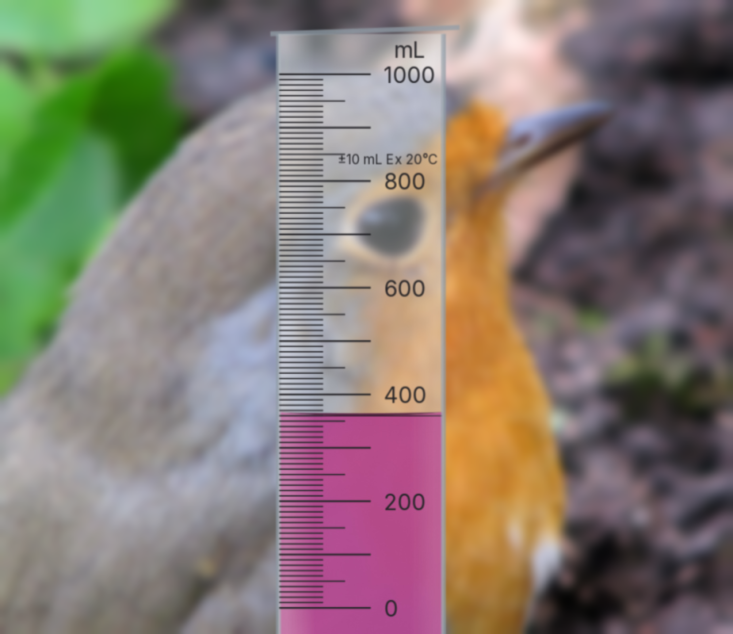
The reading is 360 mL
